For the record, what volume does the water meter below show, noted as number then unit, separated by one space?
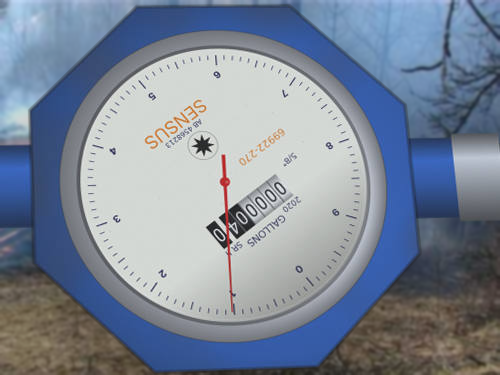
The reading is 41.0 gal
